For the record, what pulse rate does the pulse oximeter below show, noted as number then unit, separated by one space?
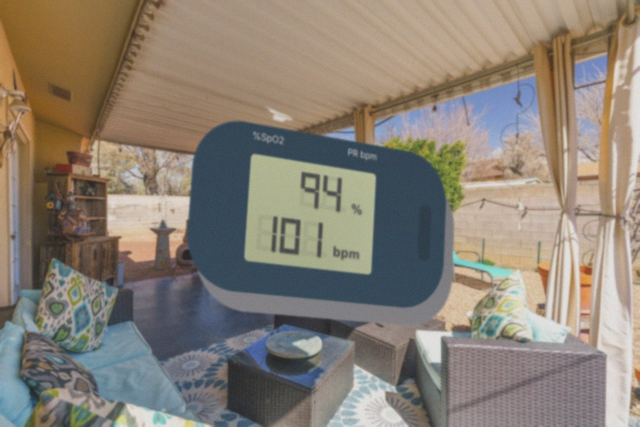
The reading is 101 bpm
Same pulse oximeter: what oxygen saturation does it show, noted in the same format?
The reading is 94 %
